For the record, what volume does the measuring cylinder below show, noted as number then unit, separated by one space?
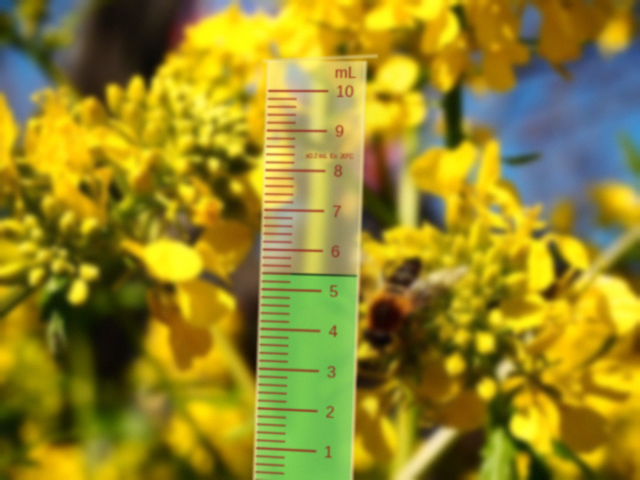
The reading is 5.4 mL
